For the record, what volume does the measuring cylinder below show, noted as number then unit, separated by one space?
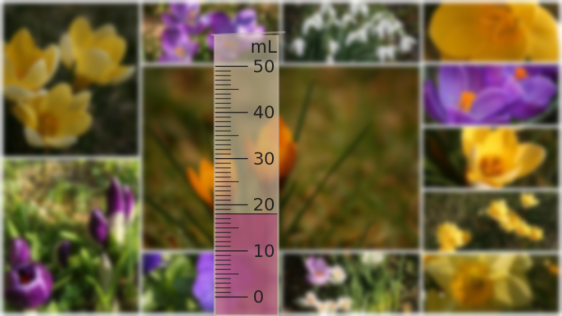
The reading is 18 mL
